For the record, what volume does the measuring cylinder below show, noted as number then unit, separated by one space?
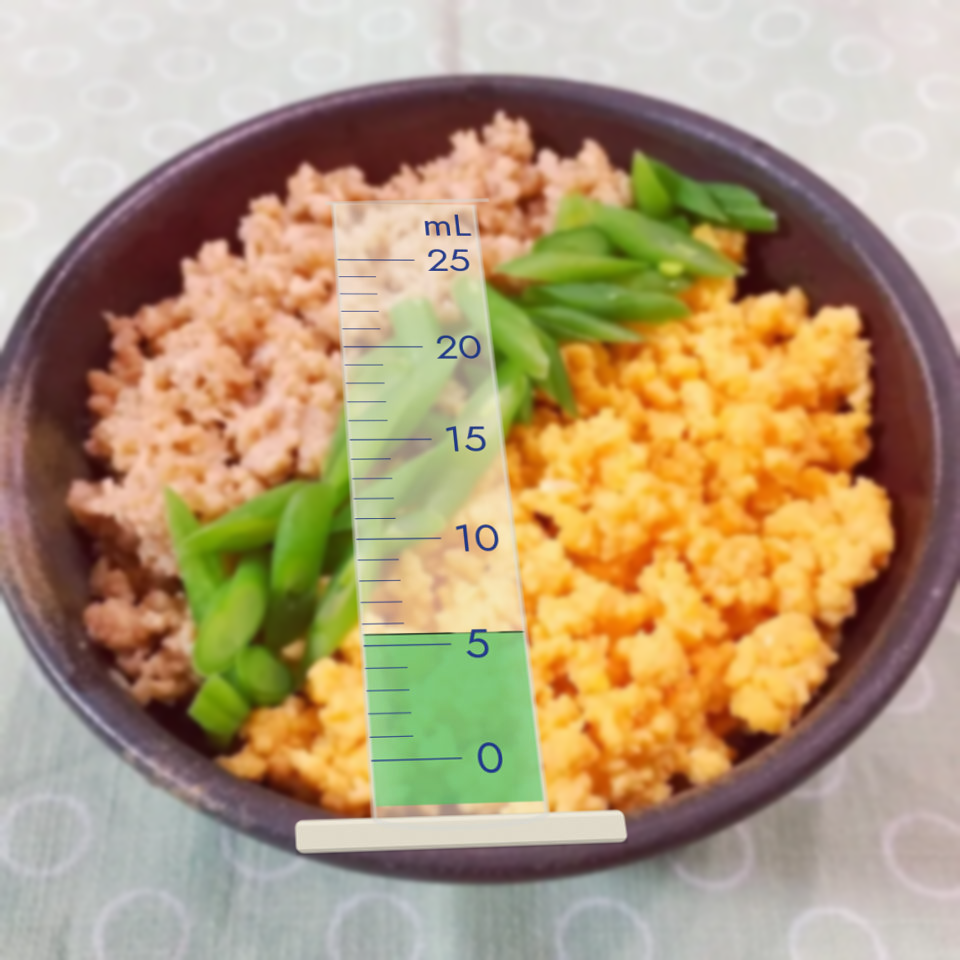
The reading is 5.5 mL
